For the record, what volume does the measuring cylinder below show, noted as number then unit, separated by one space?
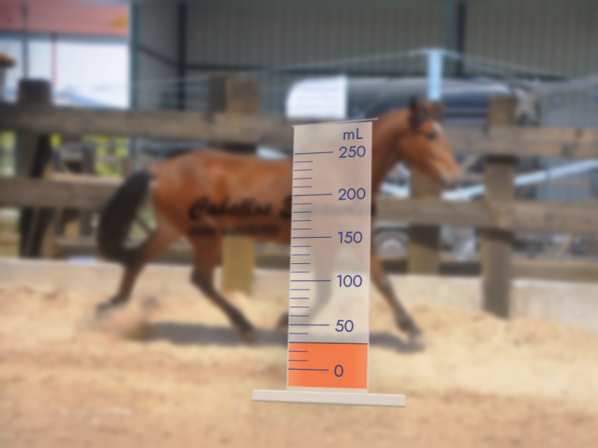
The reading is 30 mL
